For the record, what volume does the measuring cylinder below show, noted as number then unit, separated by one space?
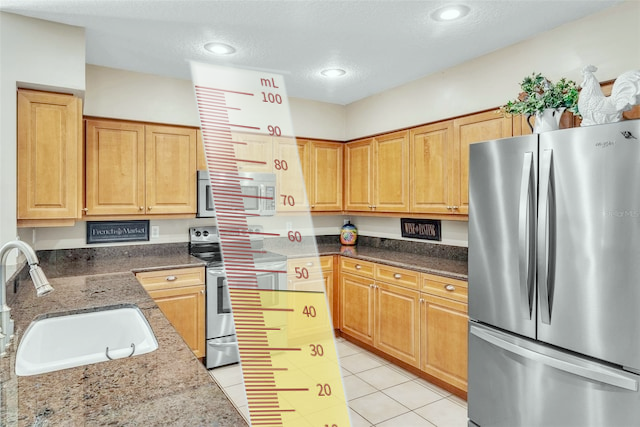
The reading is 45 mL
